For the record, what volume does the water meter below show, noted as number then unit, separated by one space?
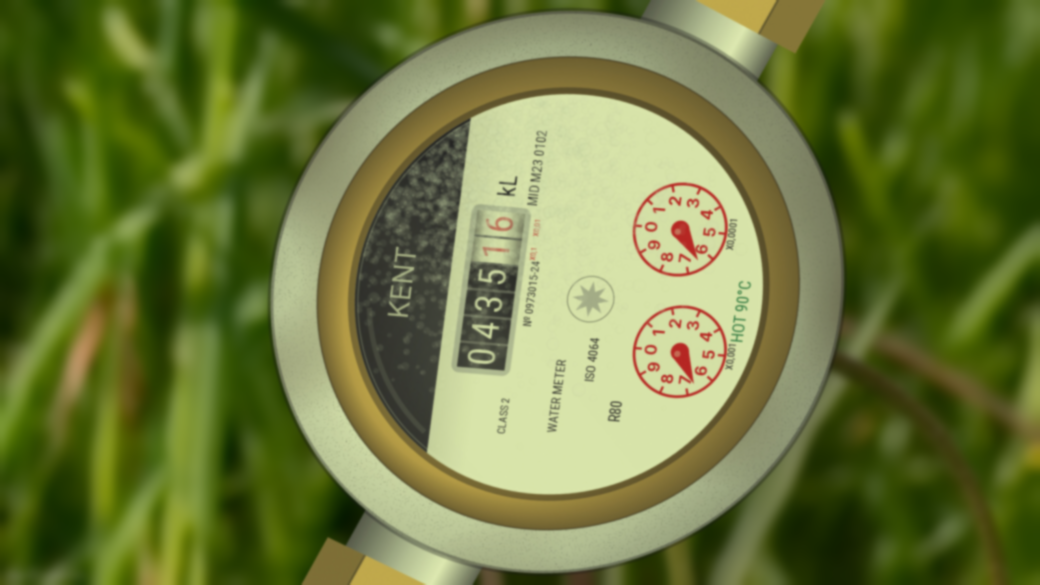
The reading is 435.1666 kL
